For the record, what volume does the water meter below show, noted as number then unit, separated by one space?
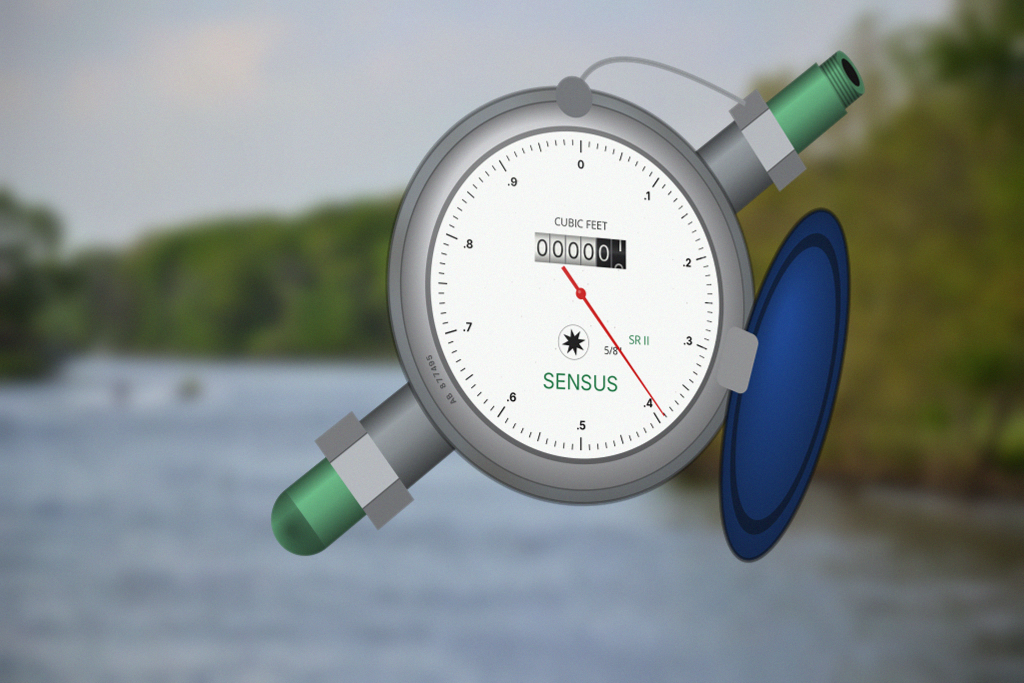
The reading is 1.39 ft³
